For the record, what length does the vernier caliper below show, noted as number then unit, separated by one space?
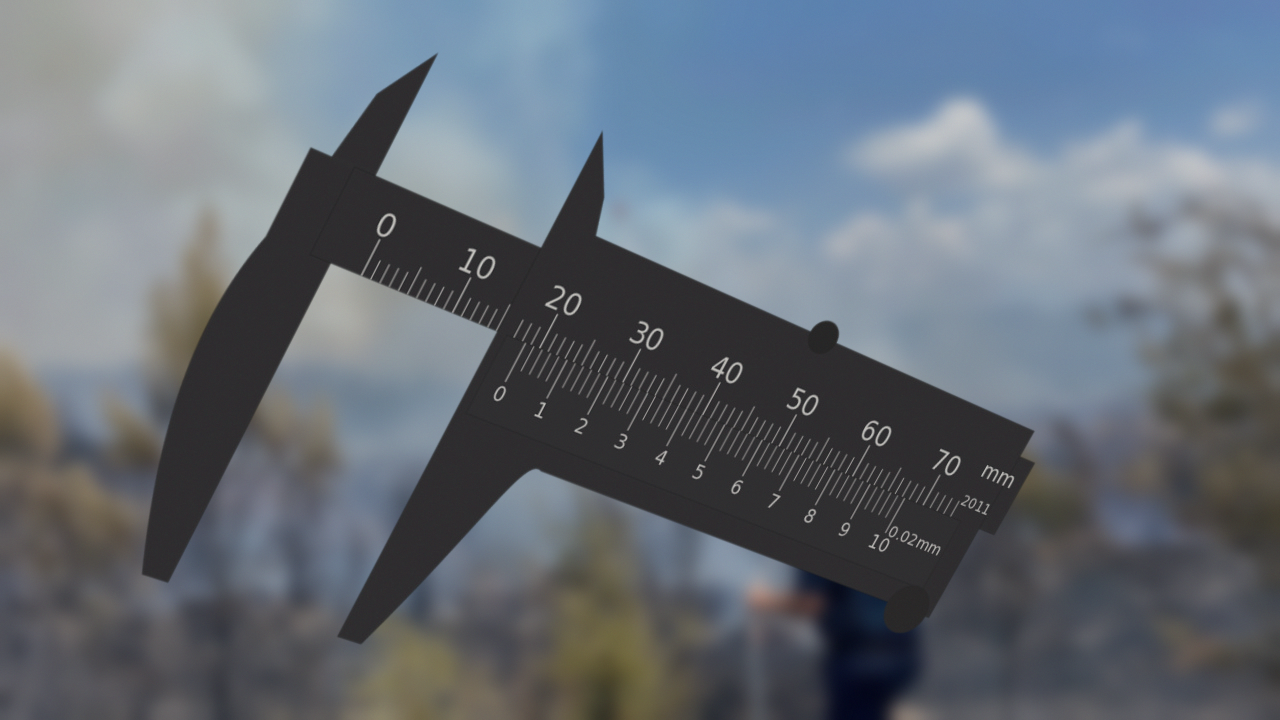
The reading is 18.4 mm
